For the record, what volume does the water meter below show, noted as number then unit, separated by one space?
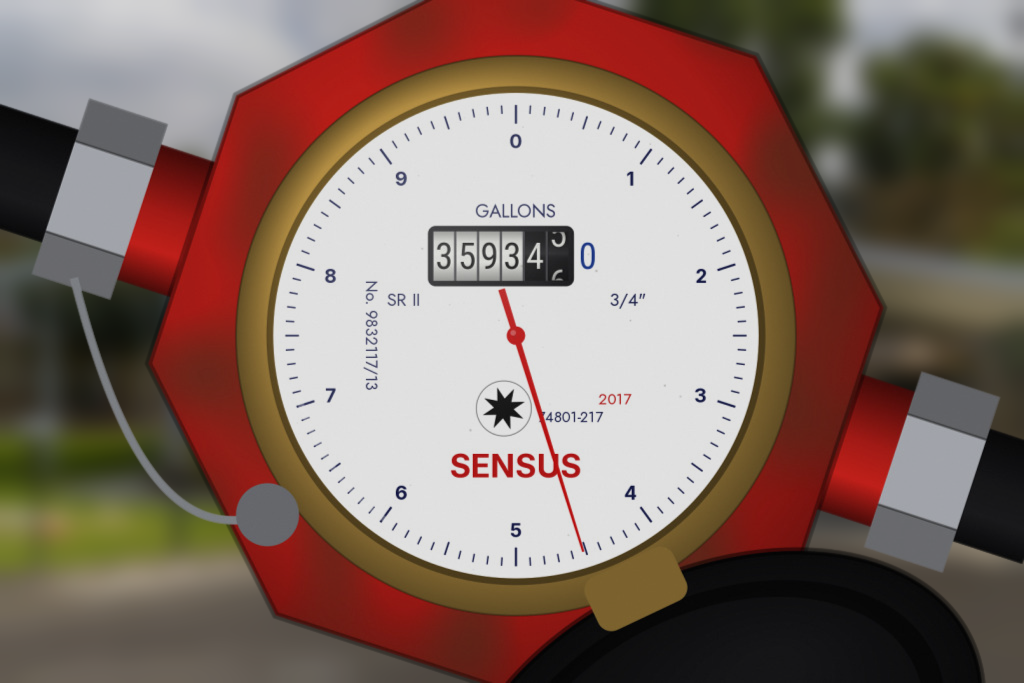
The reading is 3593454.5 gal
